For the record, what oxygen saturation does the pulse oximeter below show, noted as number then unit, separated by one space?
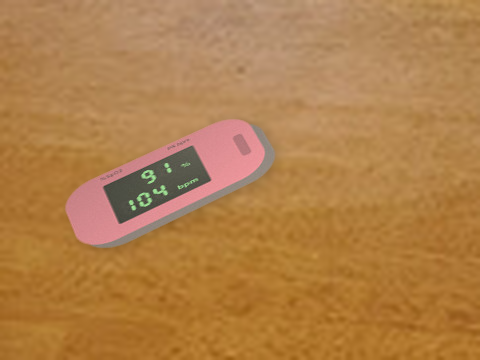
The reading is 91 %
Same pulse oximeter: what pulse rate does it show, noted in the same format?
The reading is 104 bpm
